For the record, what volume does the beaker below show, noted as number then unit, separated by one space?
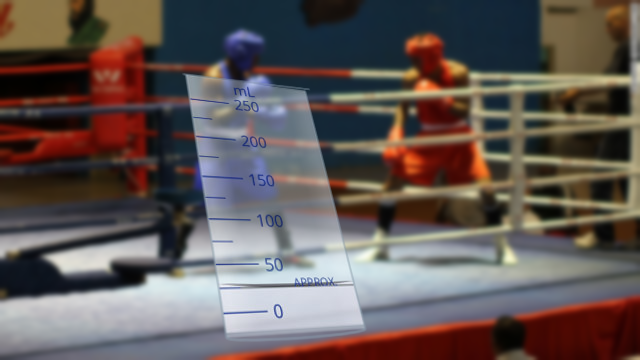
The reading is 25 mL
